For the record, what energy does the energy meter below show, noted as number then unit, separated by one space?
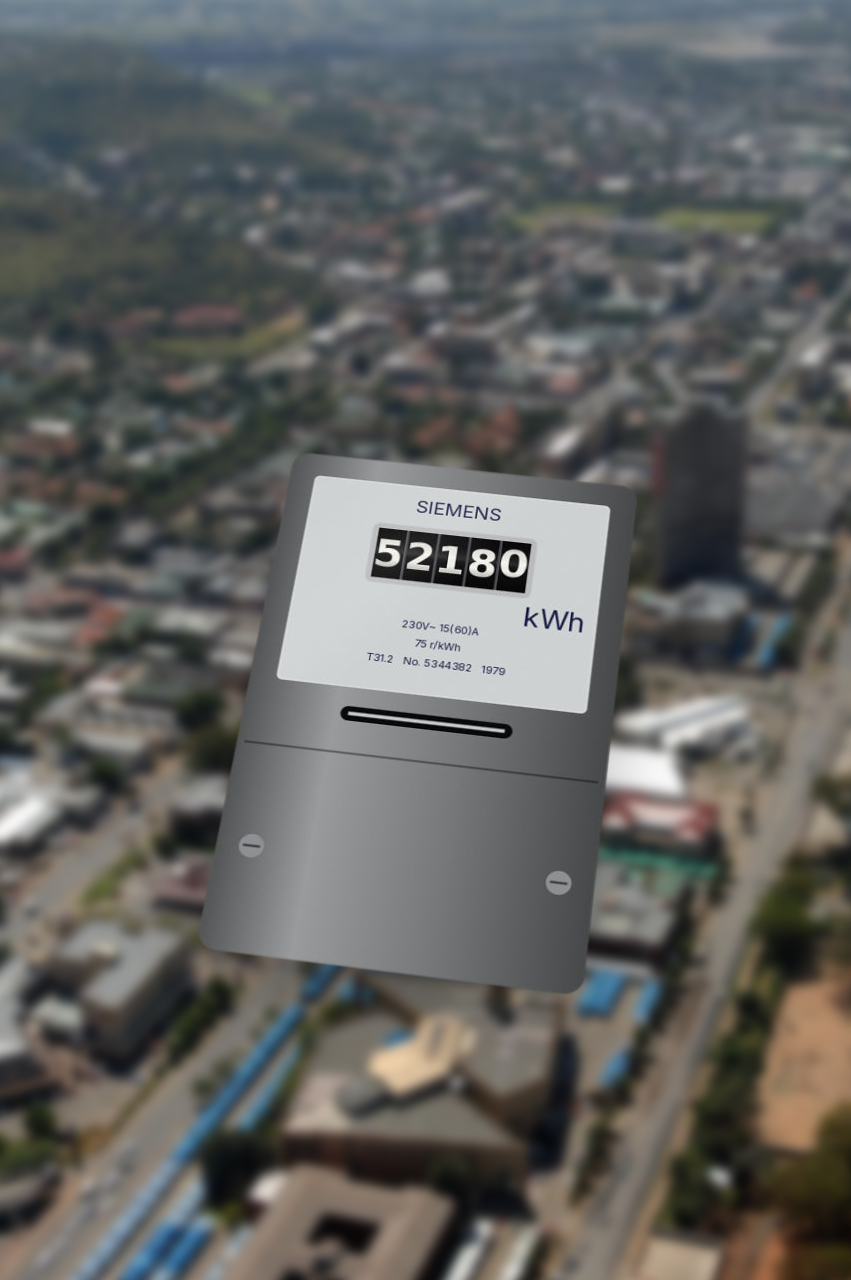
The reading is 52180 kWh
